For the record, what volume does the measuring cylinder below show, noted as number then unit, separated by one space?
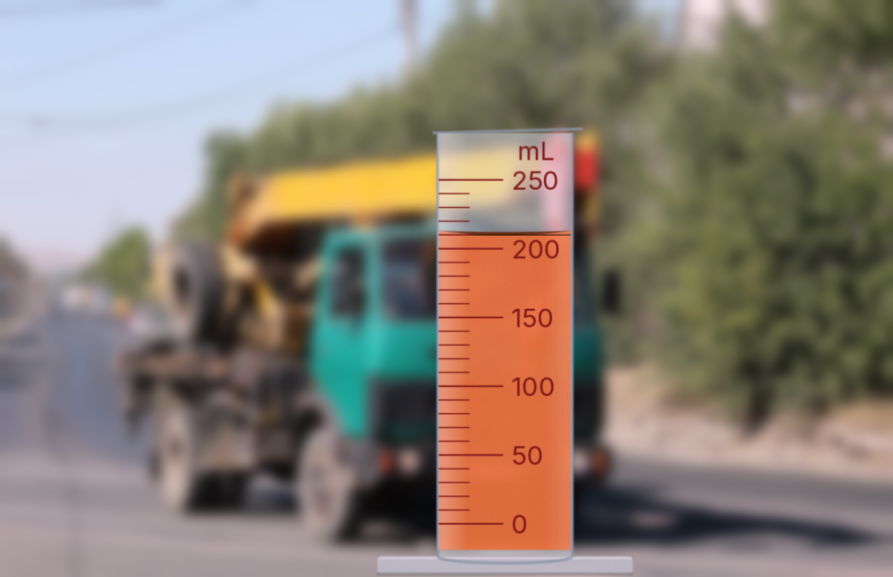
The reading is 210 mL
